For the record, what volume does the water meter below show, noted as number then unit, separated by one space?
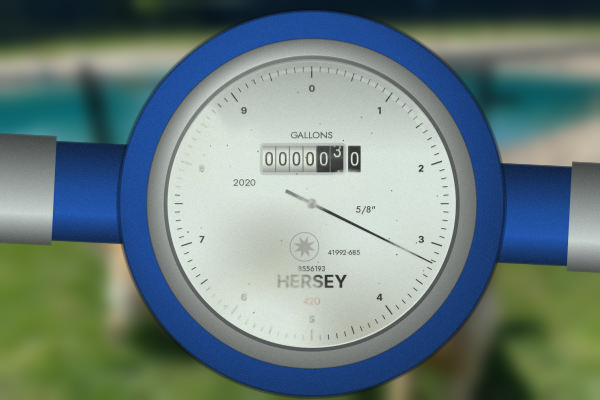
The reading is 33.2 gal
